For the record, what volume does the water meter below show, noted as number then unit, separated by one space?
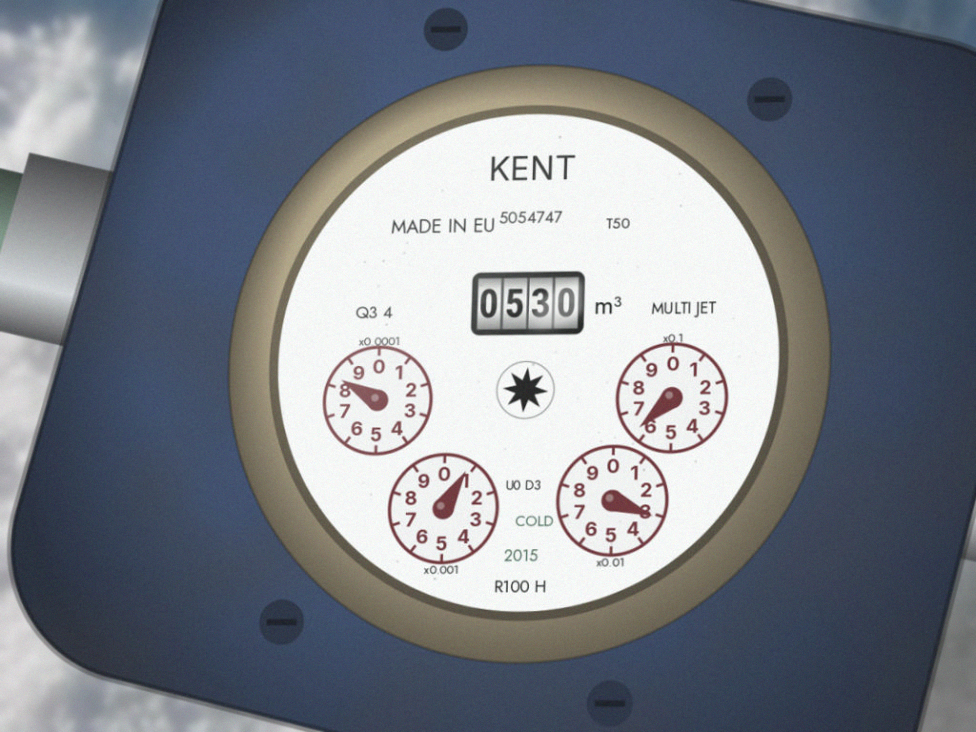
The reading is 530.6308 m³
